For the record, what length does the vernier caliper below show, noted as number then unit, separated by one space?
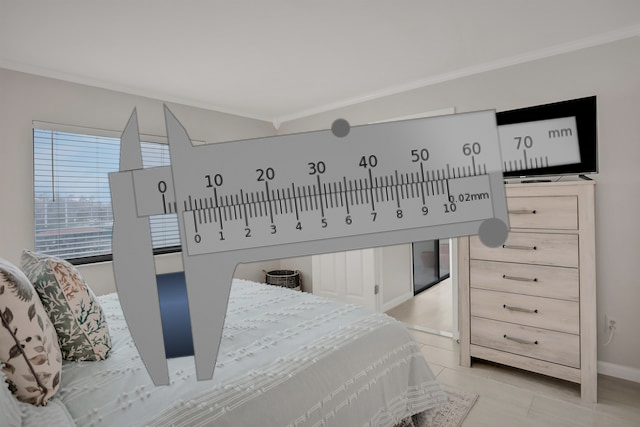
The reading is 5.5 mm
